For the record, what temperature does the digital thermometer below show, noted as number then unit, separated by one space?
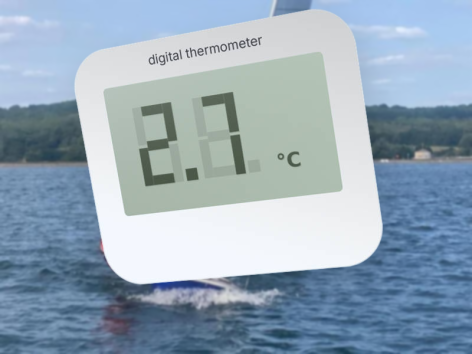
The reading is 2.7 °C
